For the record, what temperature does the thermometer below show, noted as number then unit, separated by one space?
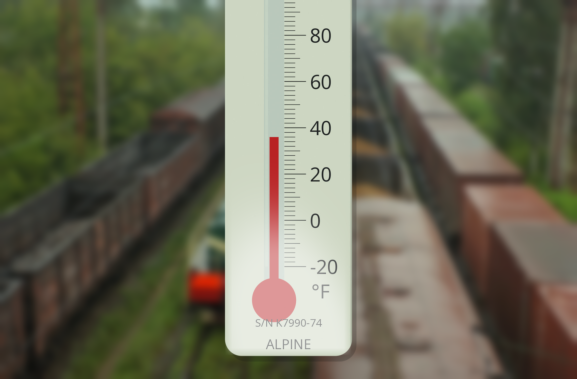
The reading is 36 °F
